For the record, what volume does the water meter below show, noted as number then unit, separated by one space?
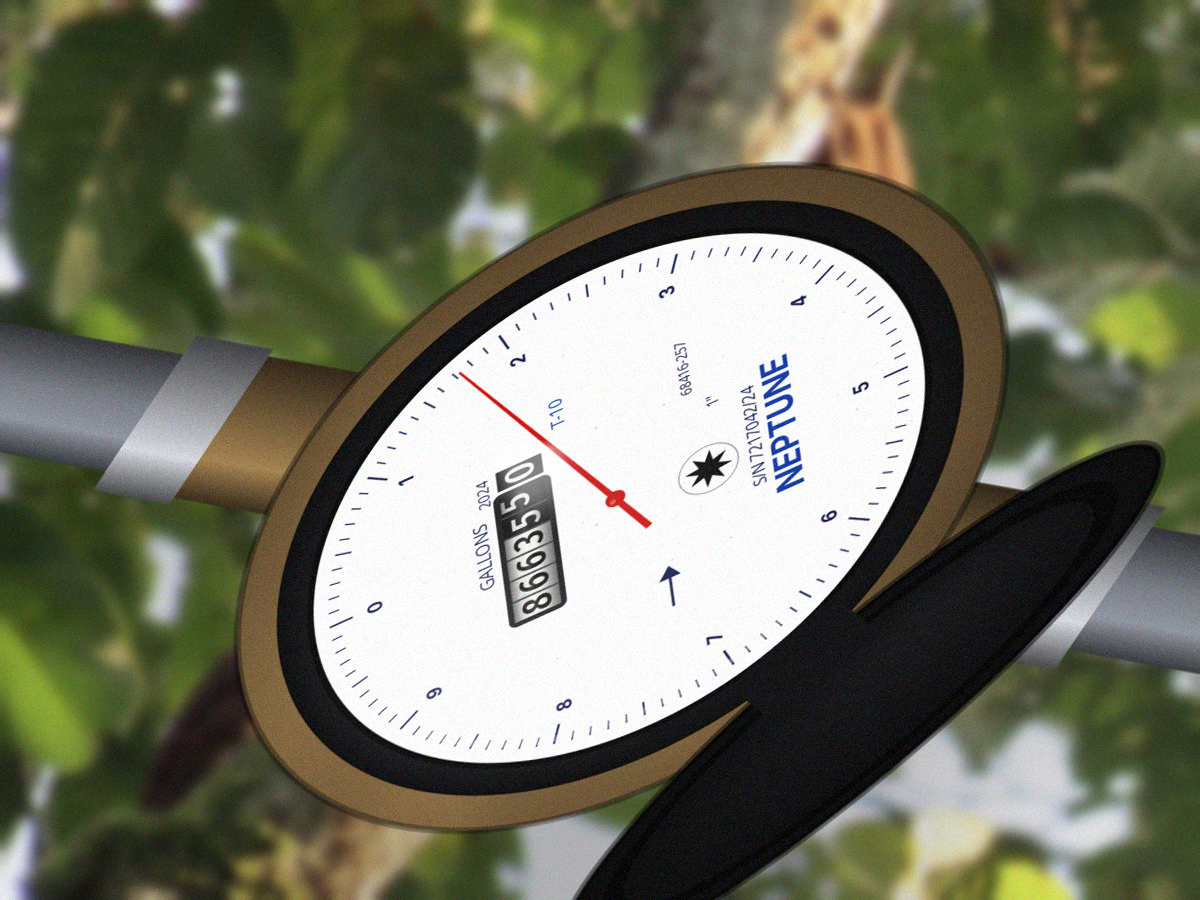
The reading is 8663551.7 gal
